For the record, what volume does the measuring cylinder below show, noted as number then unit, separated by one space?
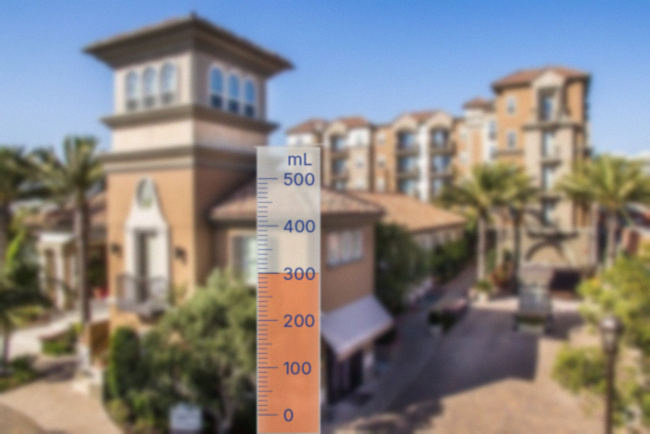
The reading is 300 mL
